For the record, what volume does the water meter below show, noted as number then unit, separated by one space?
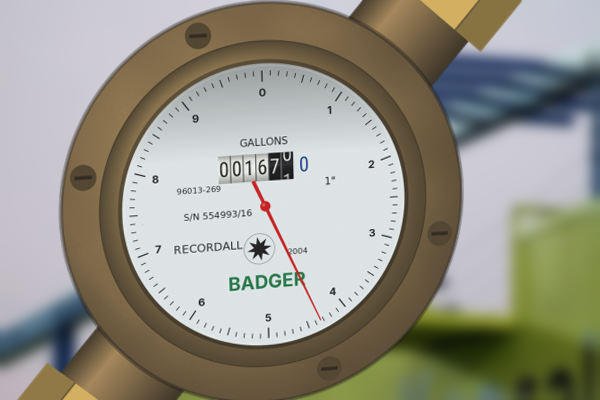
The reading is 16704.3 gal
